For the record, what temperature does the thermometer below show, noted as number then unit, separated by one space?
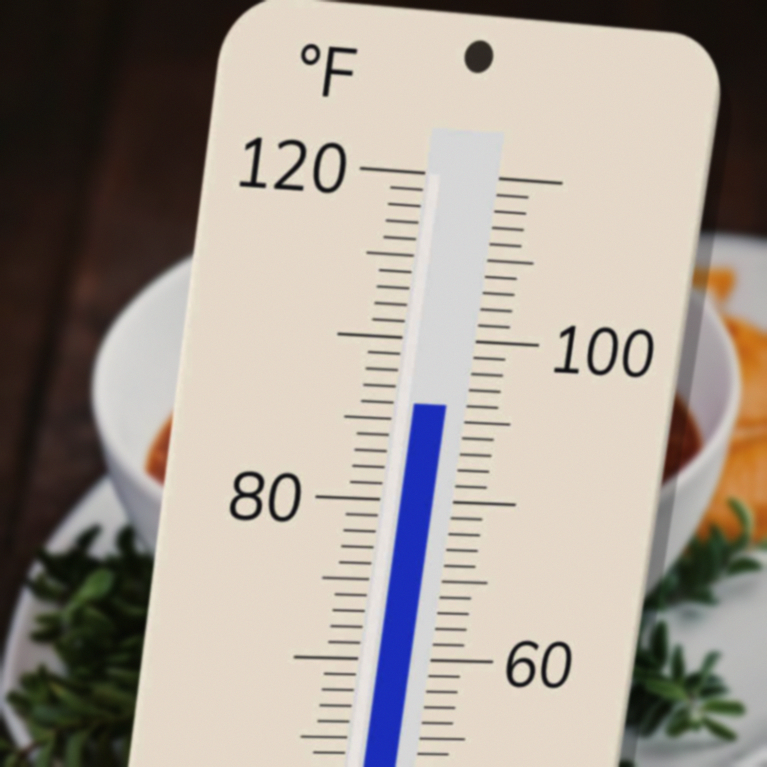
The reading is 92 °F
